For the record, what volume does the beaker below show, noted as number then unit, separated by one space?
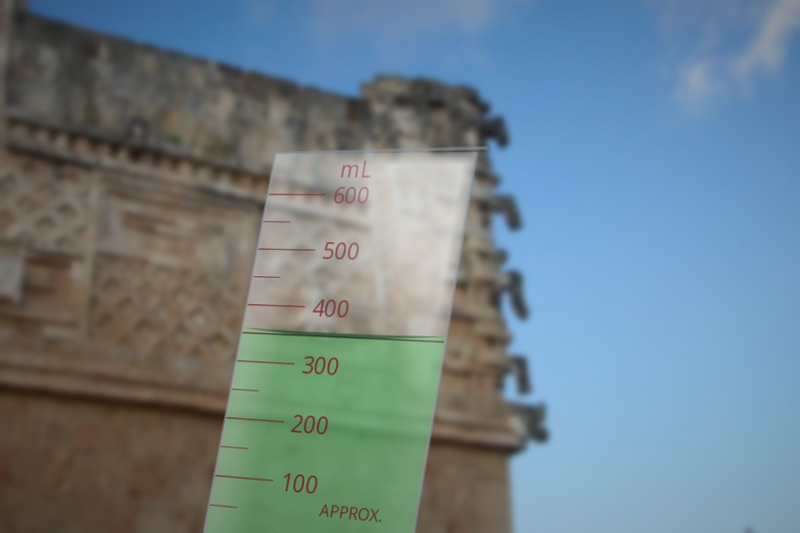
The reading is 350 mL
